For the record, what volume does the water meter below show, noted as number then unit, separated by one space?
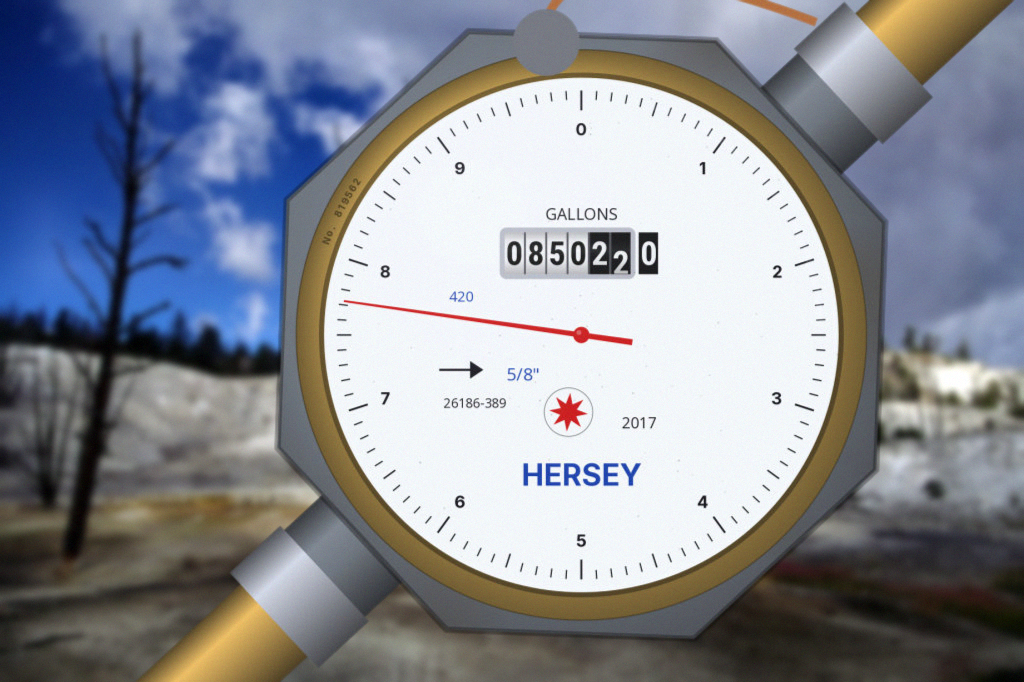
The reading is 850217.7 gal
